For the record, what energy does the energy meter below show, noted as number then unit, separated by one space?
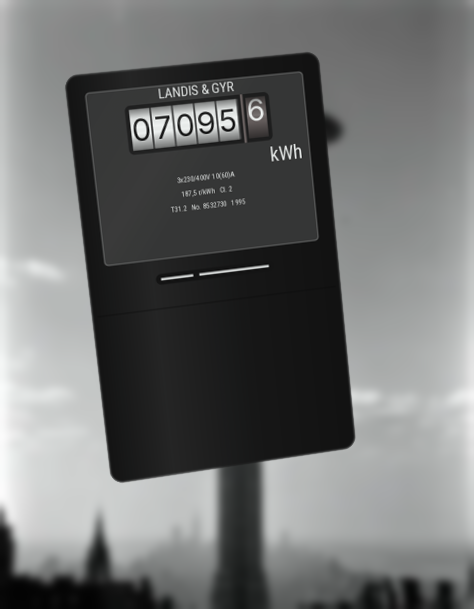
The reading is 7095.6 kWh
